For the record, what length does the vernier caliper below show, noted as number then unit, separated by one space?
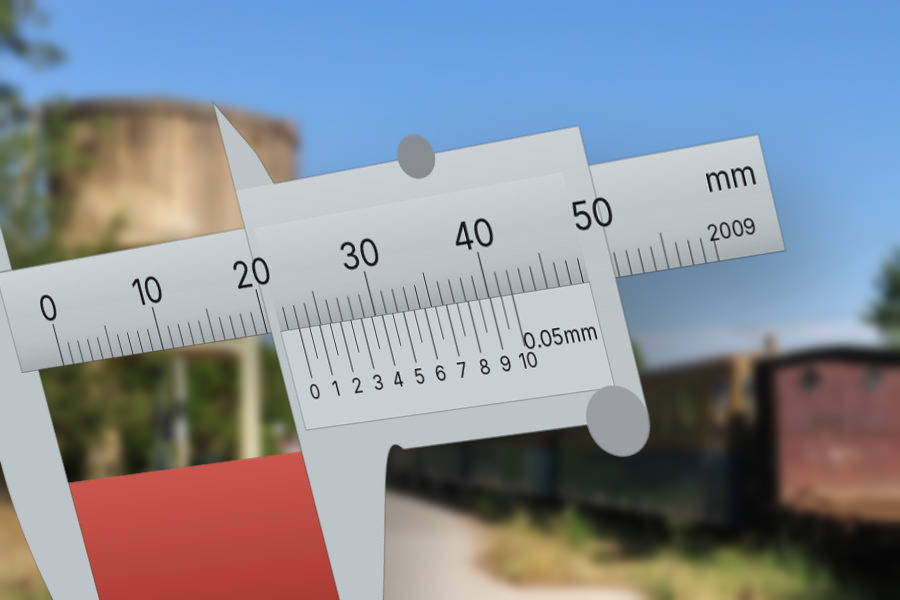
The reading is 23.0 mm
